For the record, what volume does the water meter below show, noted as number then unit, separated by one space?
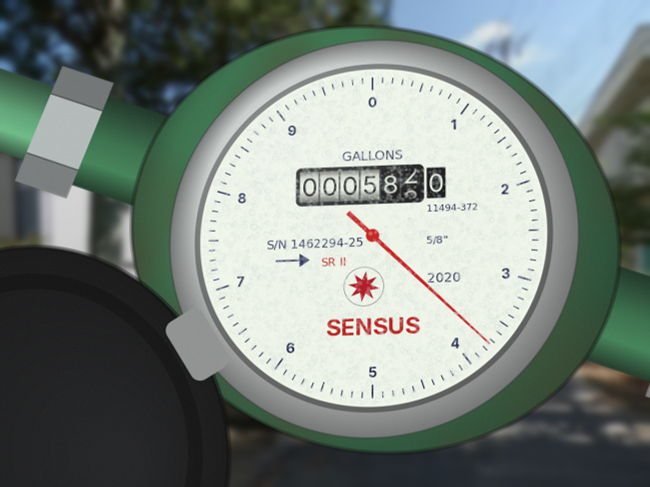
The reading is 5823.7 gal
